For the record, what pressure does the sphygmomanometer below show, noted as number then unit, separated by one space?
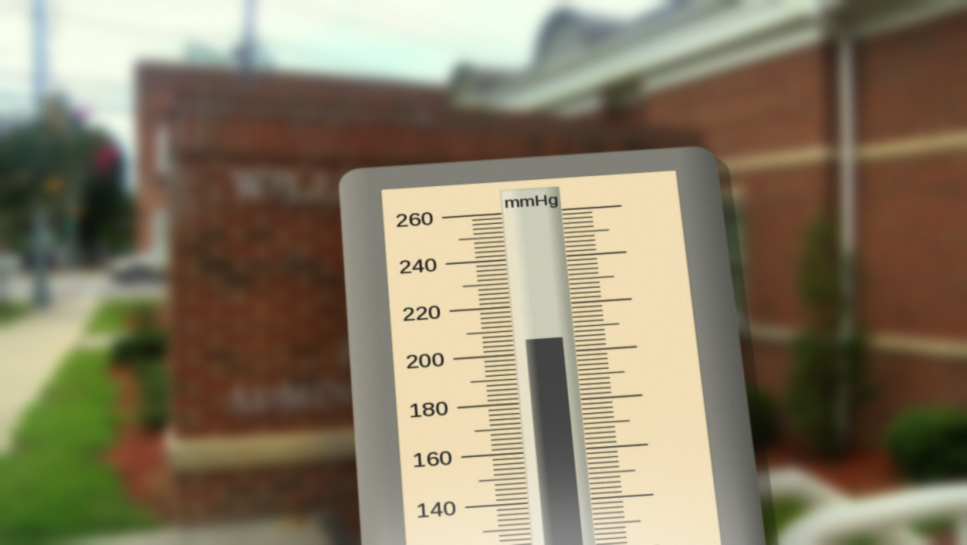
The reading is 206 mmHg
